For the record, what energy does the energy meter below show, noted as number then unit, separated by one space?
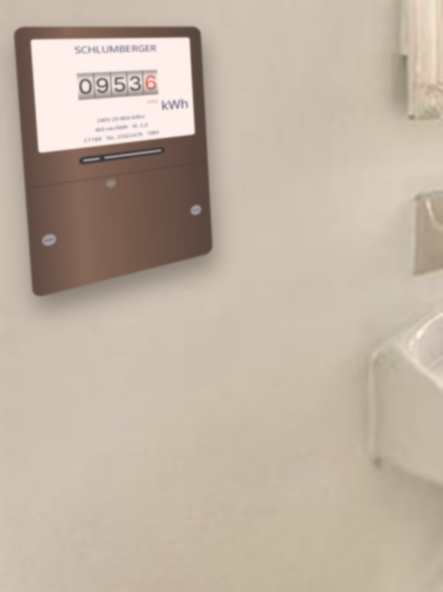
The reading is 953.6 kWh
